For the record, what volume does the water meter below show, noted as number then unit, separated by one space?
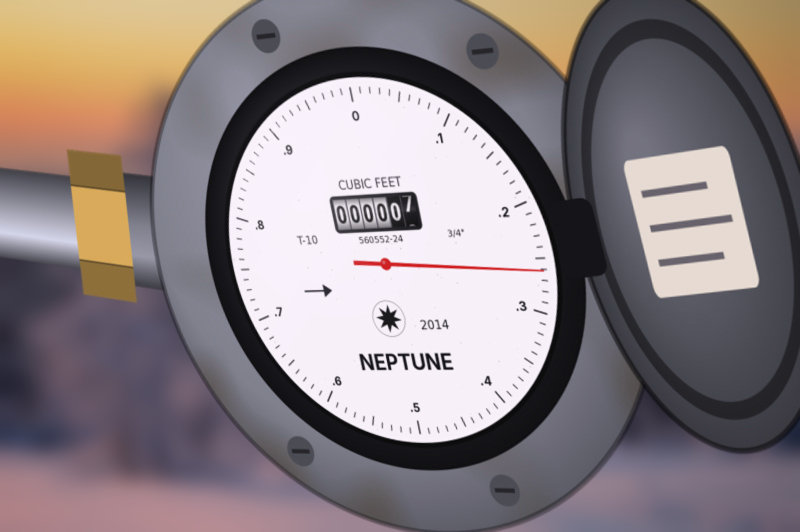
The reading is 7.26 ft³
